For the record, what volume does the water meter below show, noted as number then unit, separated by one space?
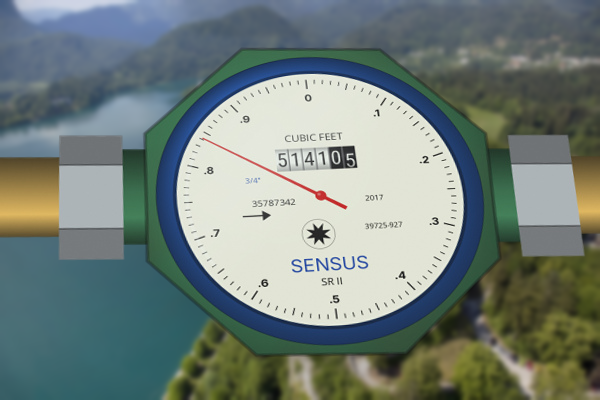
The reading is 514104.84 ft³
